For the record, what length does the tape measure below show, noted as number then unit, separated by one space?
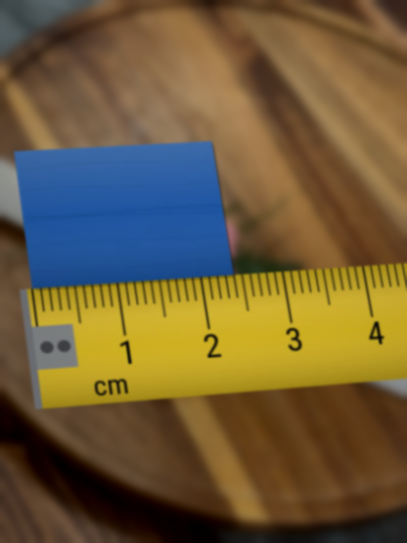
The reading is 2.4 cm
